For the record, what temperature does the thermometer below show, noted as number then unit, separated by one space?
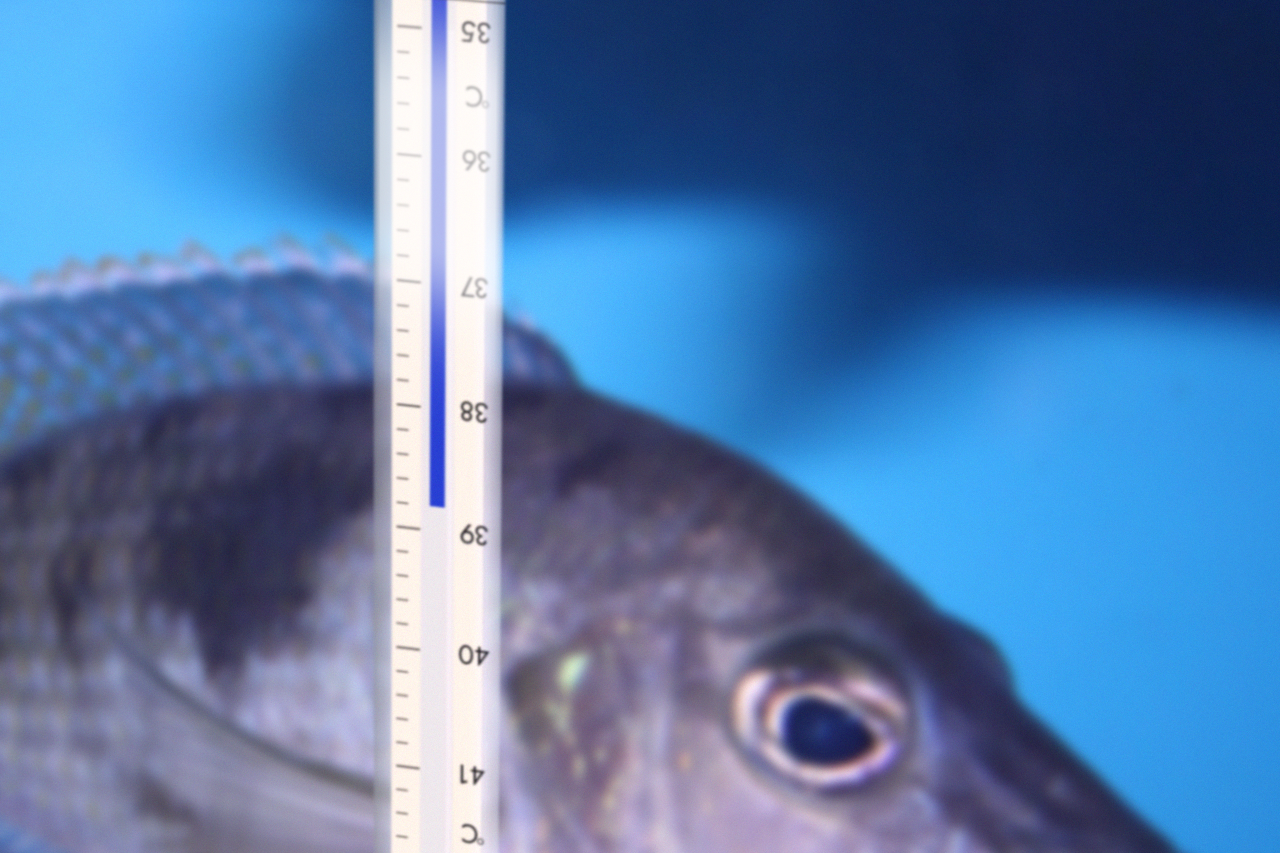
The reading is 38.8 °C
